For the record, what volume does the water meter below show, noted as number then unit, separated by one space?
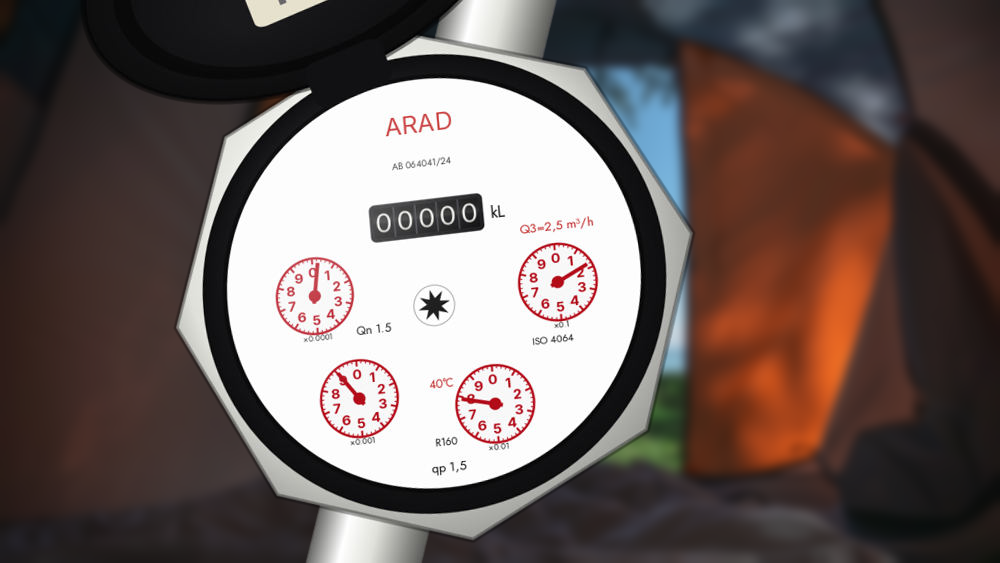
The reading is 0.1790 kL
